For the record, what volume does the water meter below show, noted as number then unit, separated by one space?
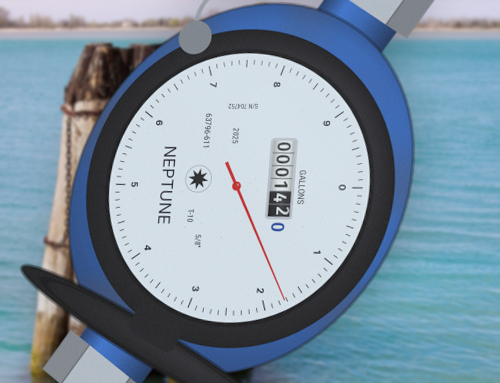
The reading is 1421.7 gal
